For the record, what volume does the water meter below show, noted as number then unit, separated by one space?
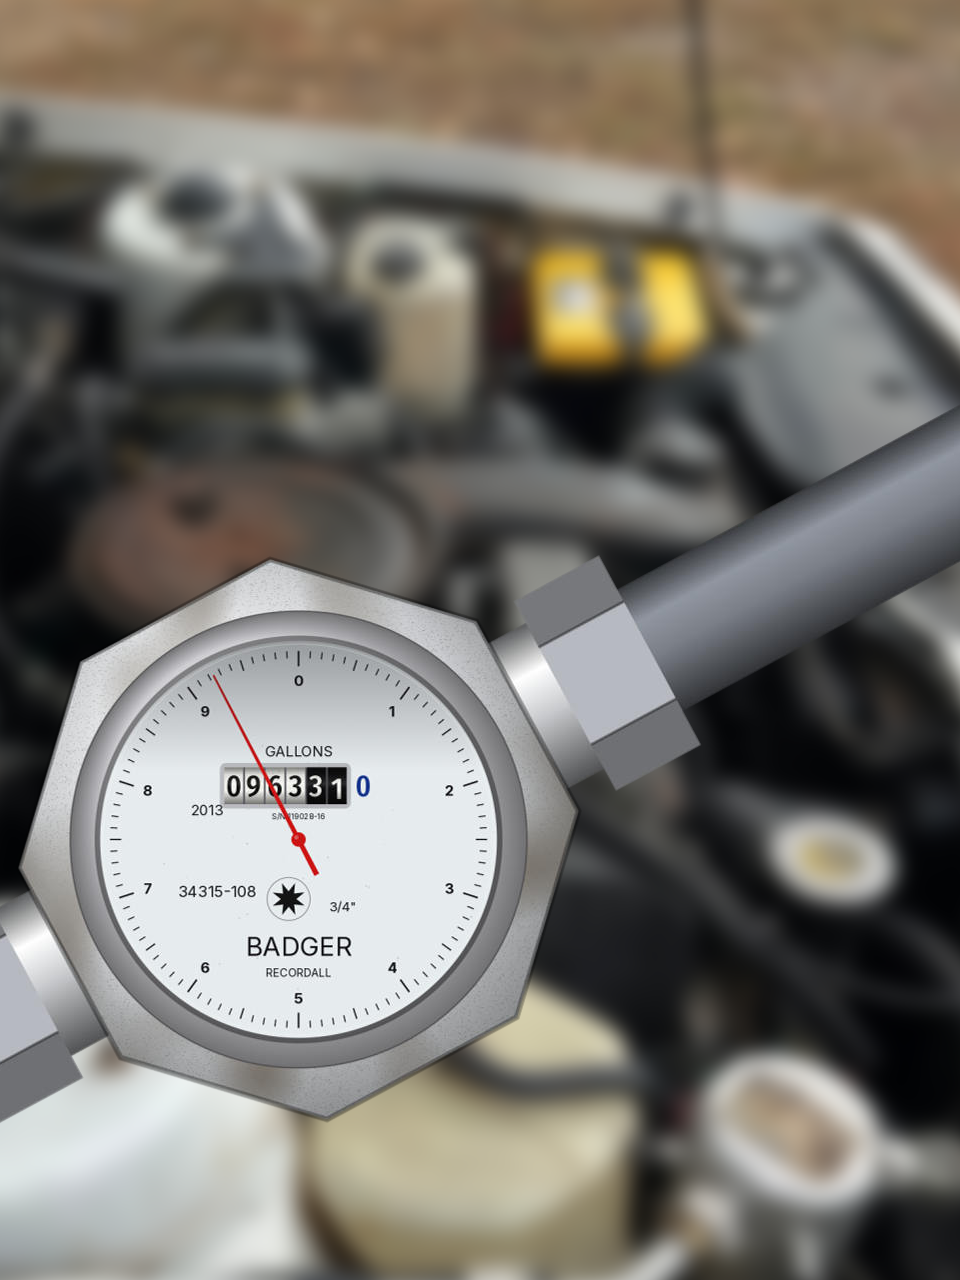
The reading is 963309.2 gal
